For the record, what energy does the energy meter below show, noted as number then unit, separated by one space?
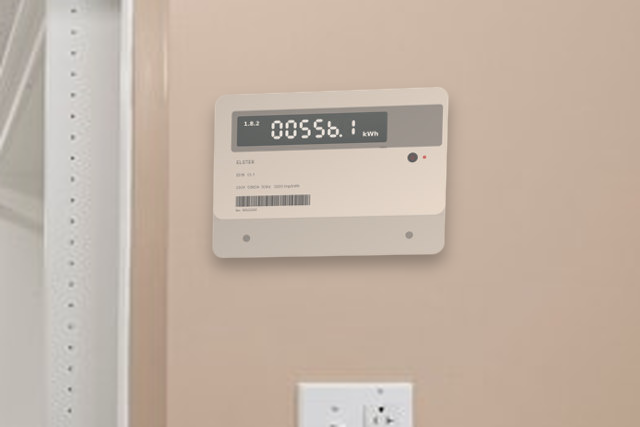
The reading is 556.1 kWh
